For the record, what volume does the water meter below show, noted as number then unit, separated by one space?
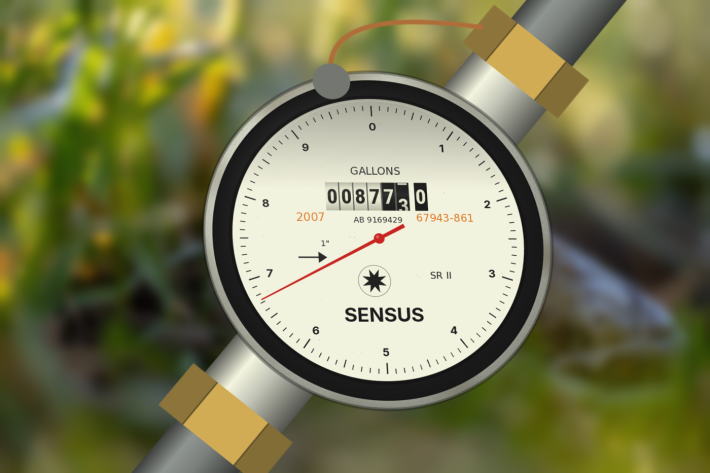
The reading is 87726.7 gal
